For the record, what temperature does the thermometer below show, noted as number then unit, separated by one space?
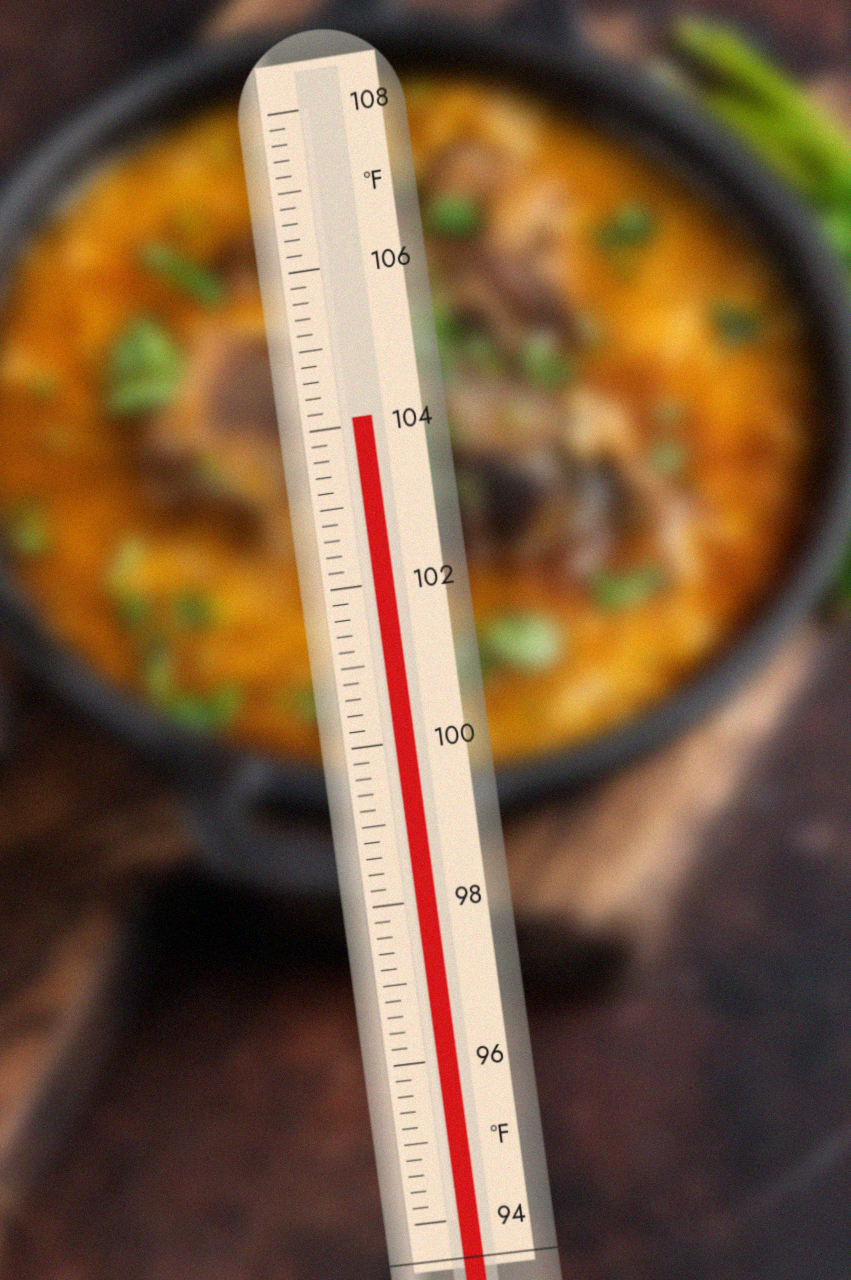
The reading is 104.1 °F
